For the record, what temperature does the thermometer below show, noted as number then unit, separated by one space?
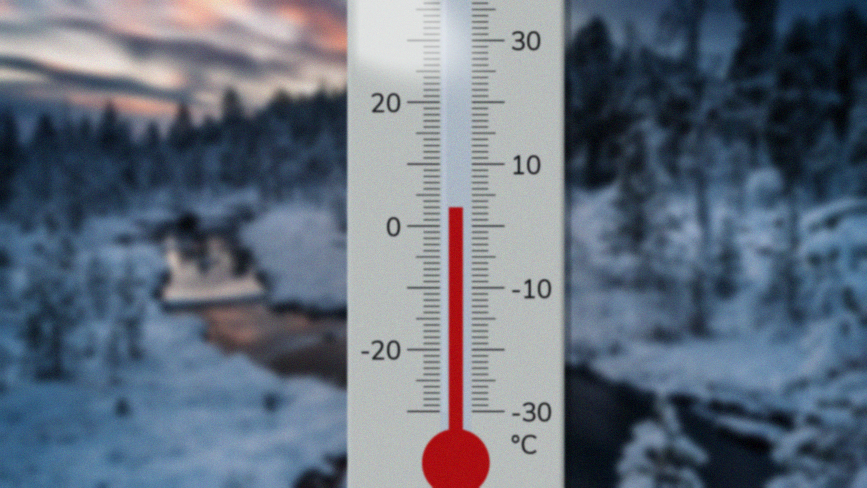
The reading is 3 °C
